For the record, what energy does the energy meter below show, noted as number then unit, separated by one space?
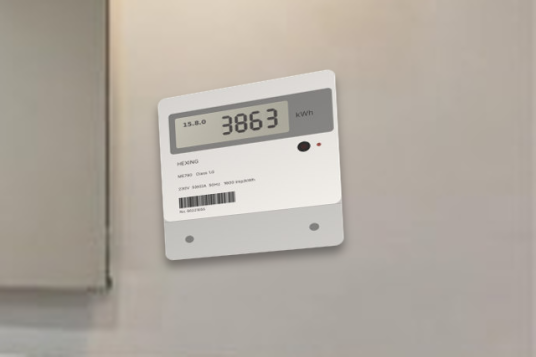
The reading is 3863 kWh
